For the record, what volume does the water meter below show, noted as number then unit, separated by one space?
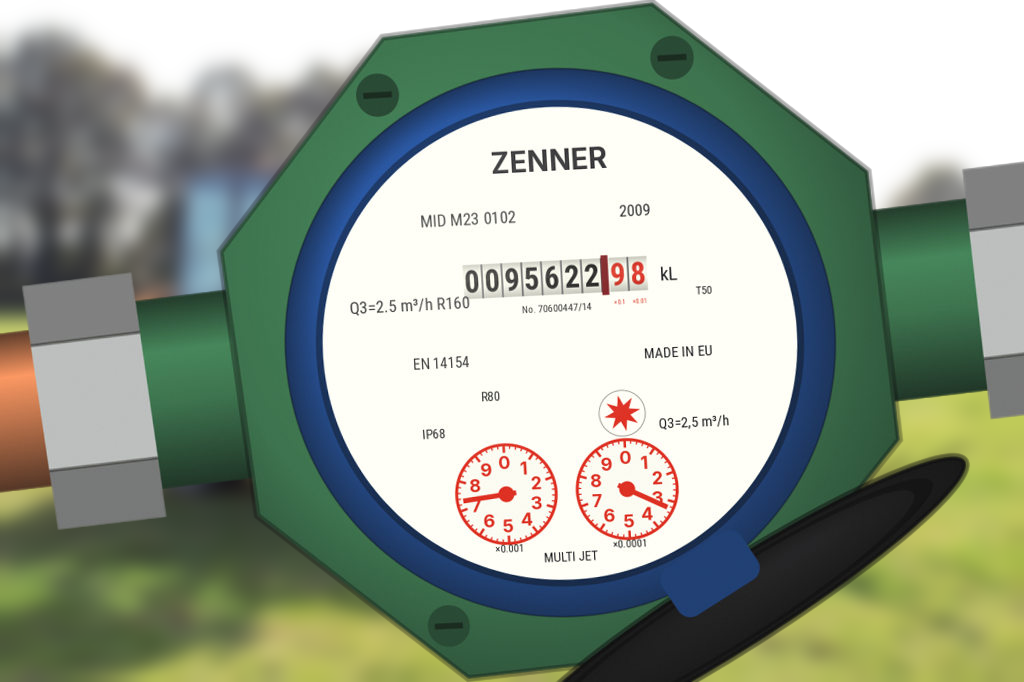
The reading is 95622.9873 kL
